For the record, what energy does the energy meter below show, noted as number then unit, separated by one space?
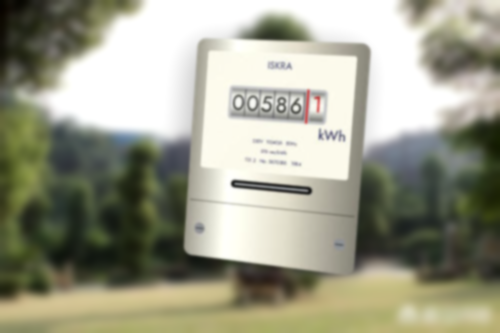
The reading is 586.1 kWh
